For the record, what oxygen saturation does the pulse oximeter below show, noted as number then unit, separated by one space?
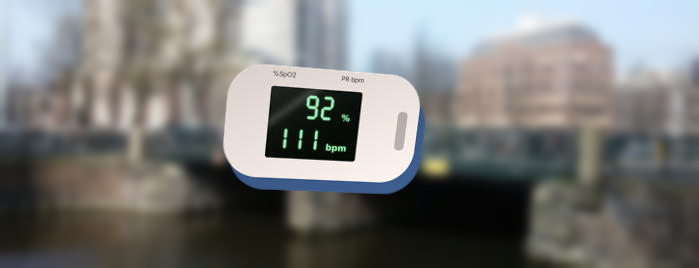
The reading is 92 %
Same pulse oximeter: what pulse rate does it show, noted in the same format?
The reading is 111 bpm
